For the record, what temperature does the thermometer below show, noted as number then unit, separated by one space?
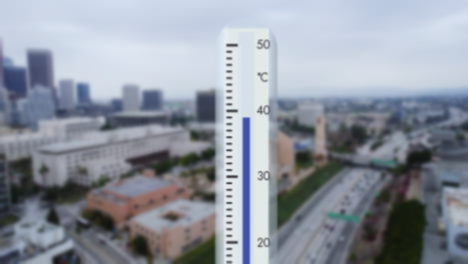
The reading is 39 °C
